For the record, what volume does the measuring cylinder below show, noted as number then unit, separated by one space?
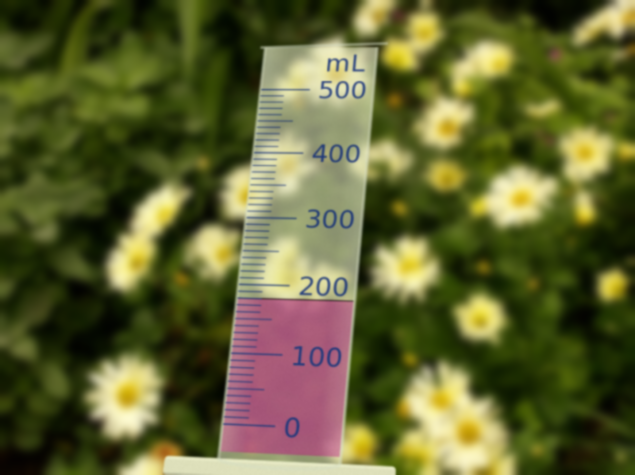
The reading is 180 mL
